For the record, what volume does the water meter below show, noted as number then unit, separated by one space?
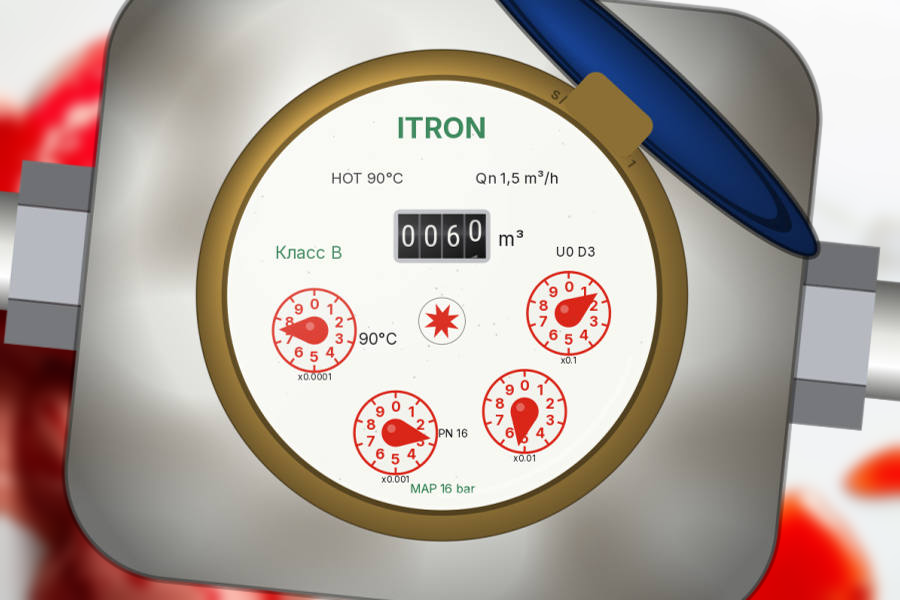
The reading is 60.1527 m³
